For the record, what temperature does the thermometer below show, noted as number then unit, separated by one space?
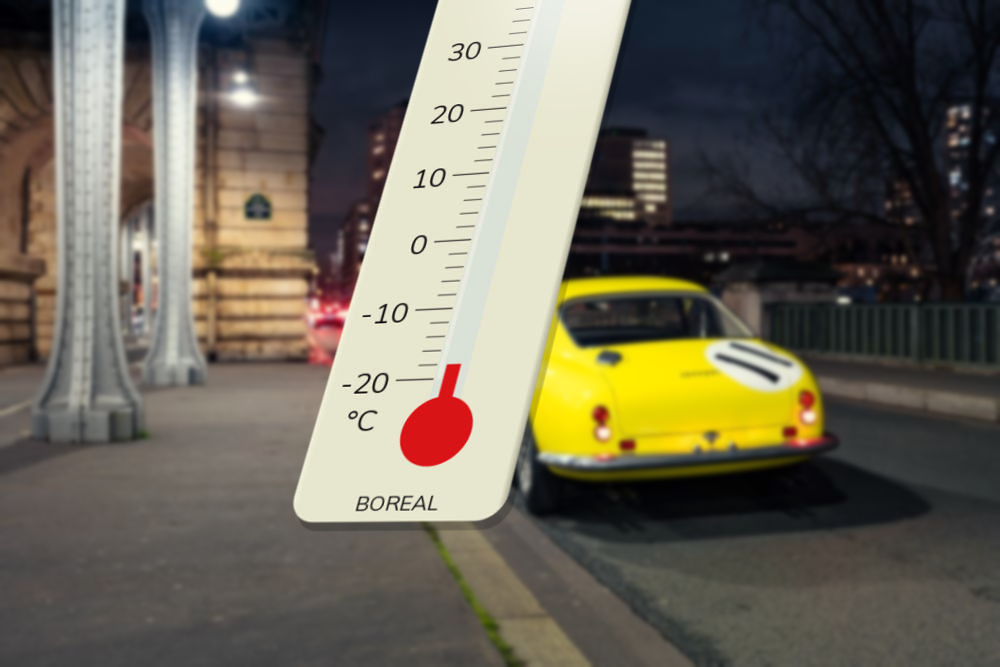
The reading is -18 °C
